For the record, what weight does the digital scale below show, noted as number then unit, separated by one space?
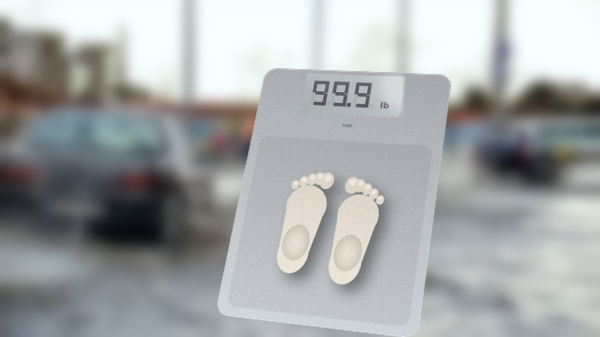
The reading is 99.9 lb
